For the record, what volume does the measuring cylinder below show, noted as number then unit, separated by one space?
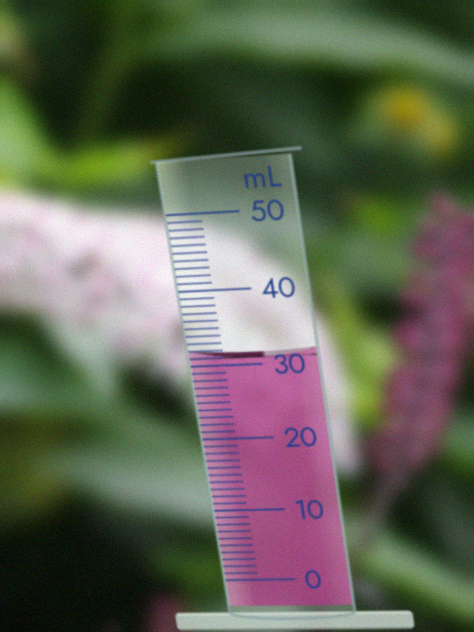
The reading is 31 mL
